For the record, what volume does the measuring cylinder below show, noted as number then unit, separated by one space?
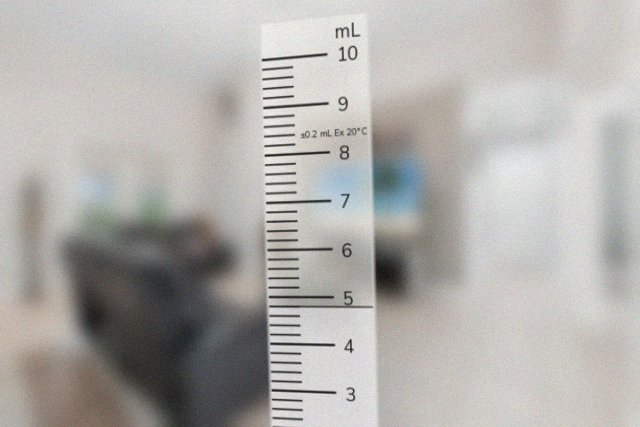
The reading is 4.8 mL
